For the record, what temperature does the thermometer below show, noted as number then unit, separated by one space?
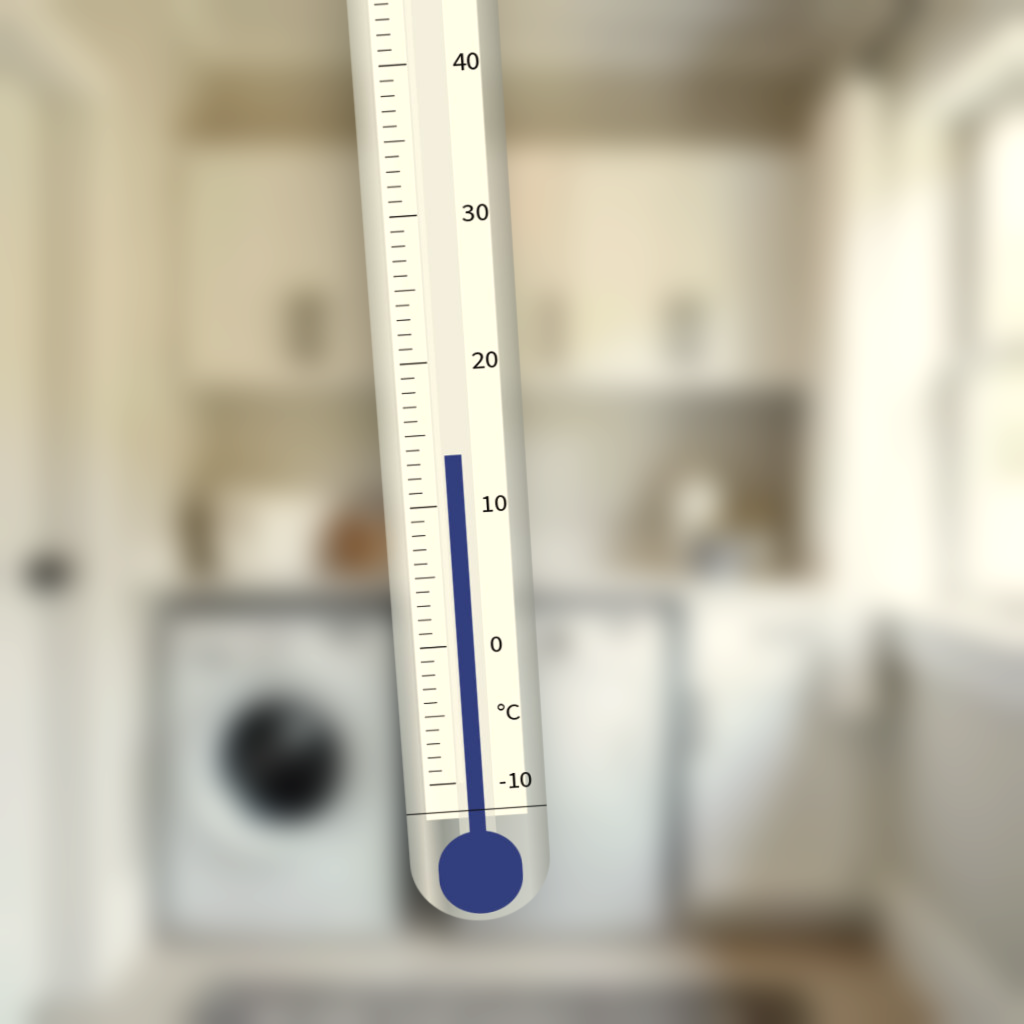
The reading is 13.5 °C
